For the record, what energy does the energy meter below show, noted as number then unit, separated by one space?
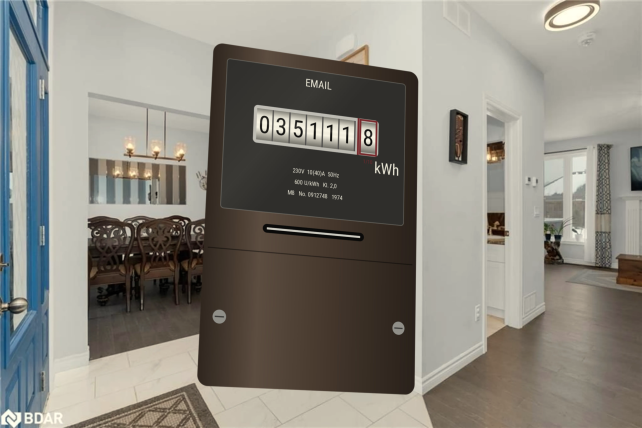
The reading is 35111.8 kWh
